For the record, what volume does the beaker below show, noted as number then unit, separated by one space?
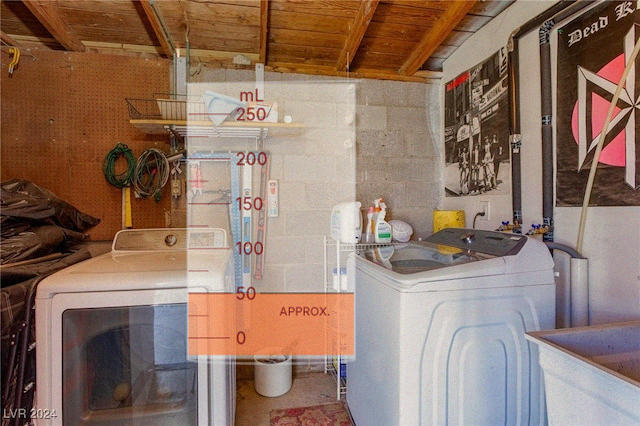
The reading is 50 mL
